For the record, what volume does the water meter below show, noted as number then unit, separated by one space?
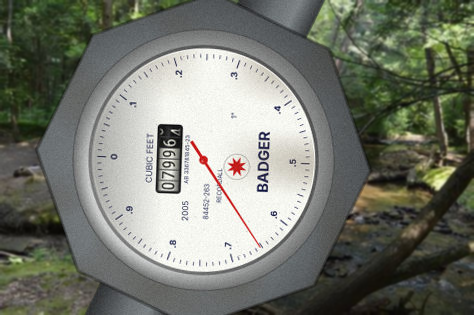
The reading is 79963.65 ft³
